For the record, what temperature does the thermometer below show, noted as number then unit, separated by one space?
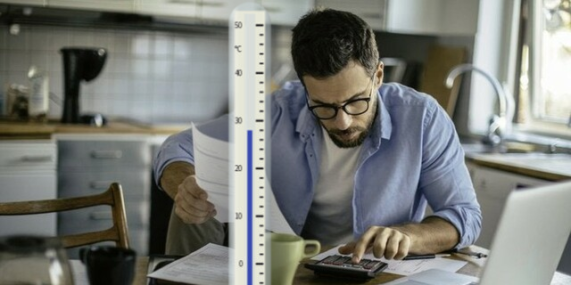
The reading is 28 °C
